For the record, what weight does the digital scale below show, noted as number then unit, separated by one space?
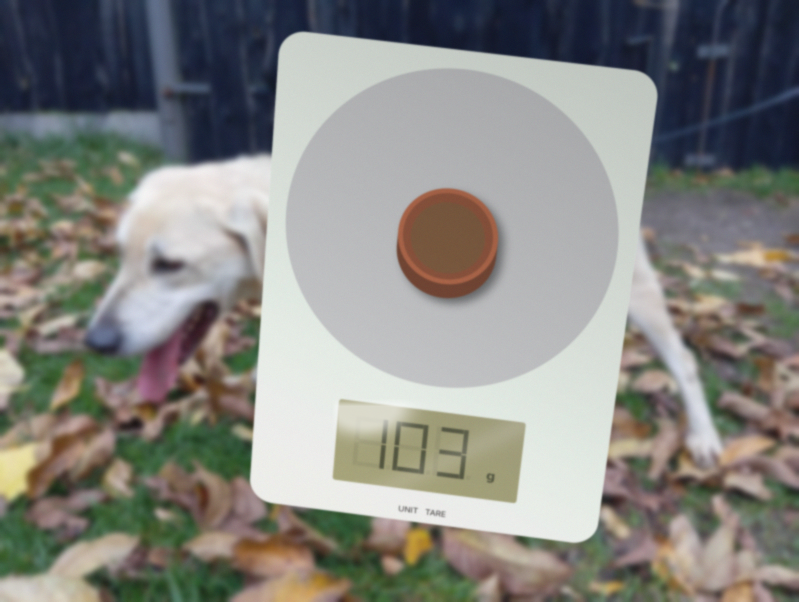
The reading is 103 g
